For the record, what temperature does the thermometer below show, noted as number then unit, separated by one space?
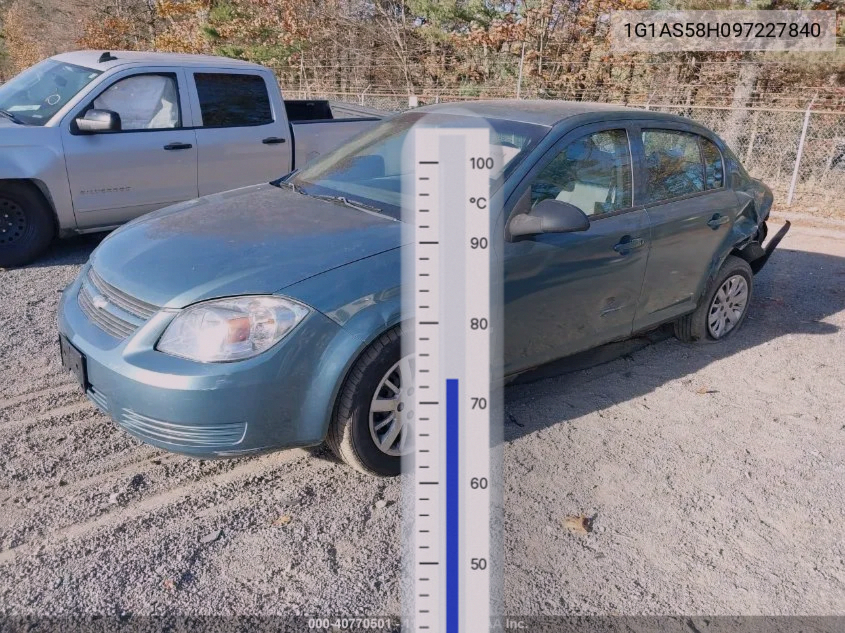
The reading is 73 °C
